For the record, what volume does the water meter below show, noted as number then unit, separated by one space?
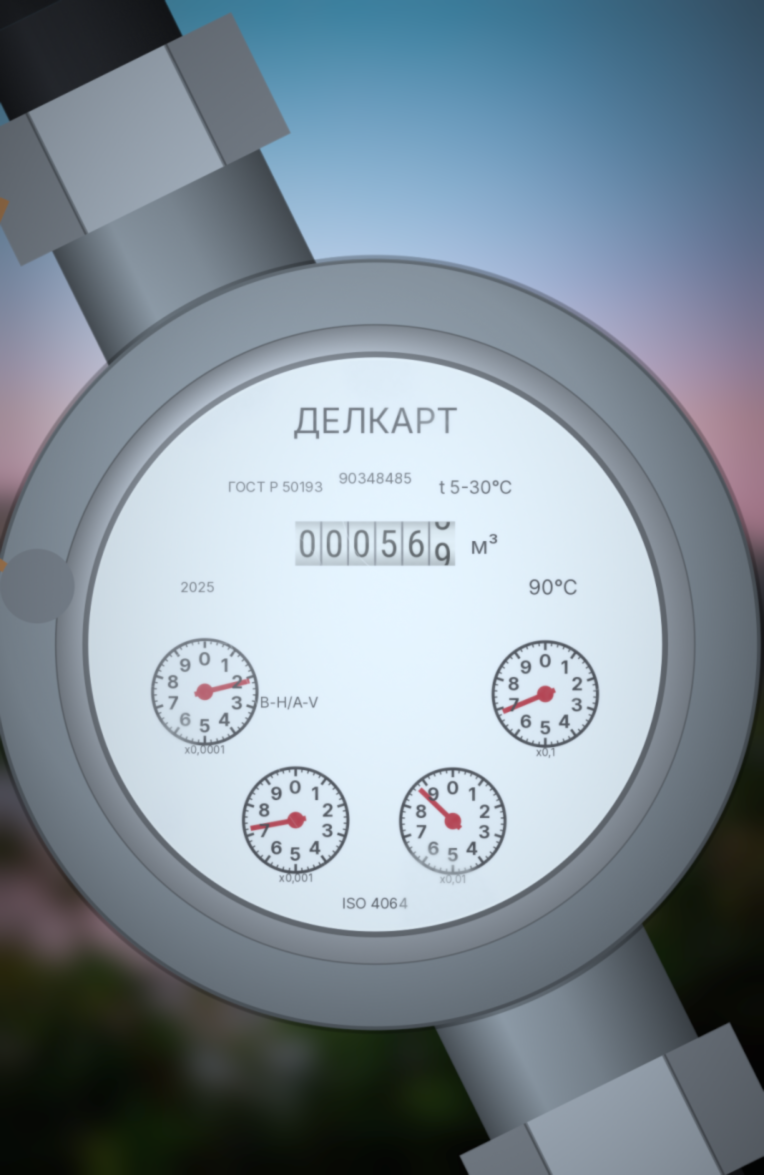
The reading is 568.6872 m³
